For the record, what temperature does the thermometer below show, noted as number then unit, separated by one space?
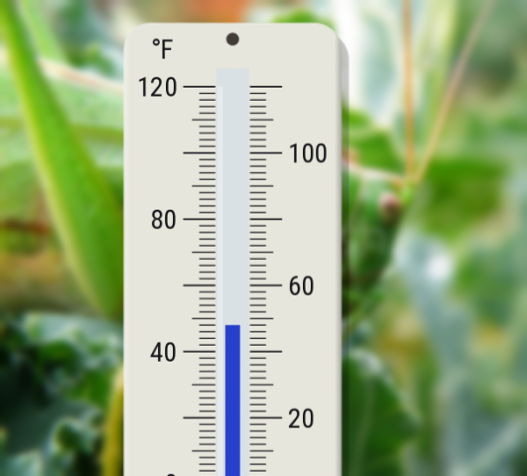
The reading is 48 °F
